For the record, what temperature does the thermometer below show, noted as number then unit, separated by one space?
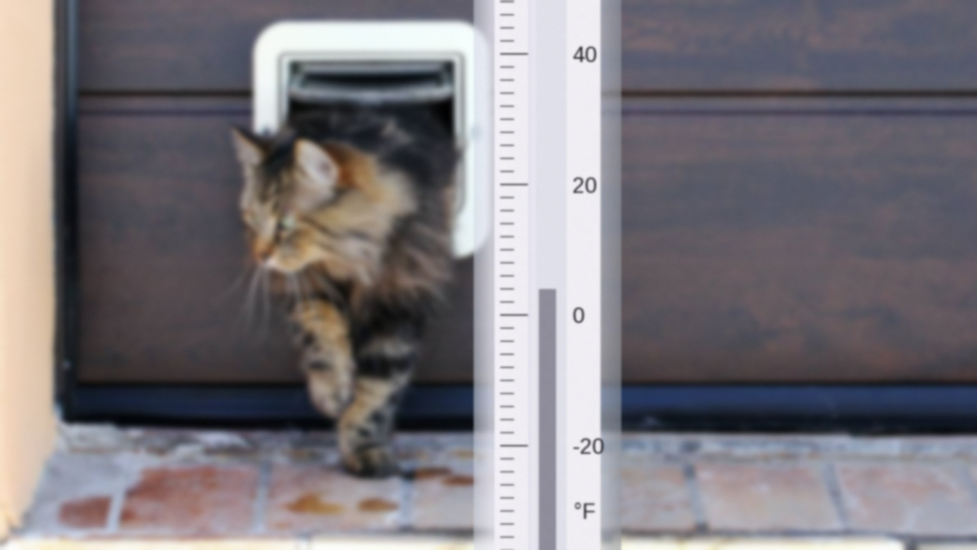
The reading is 4 °F
